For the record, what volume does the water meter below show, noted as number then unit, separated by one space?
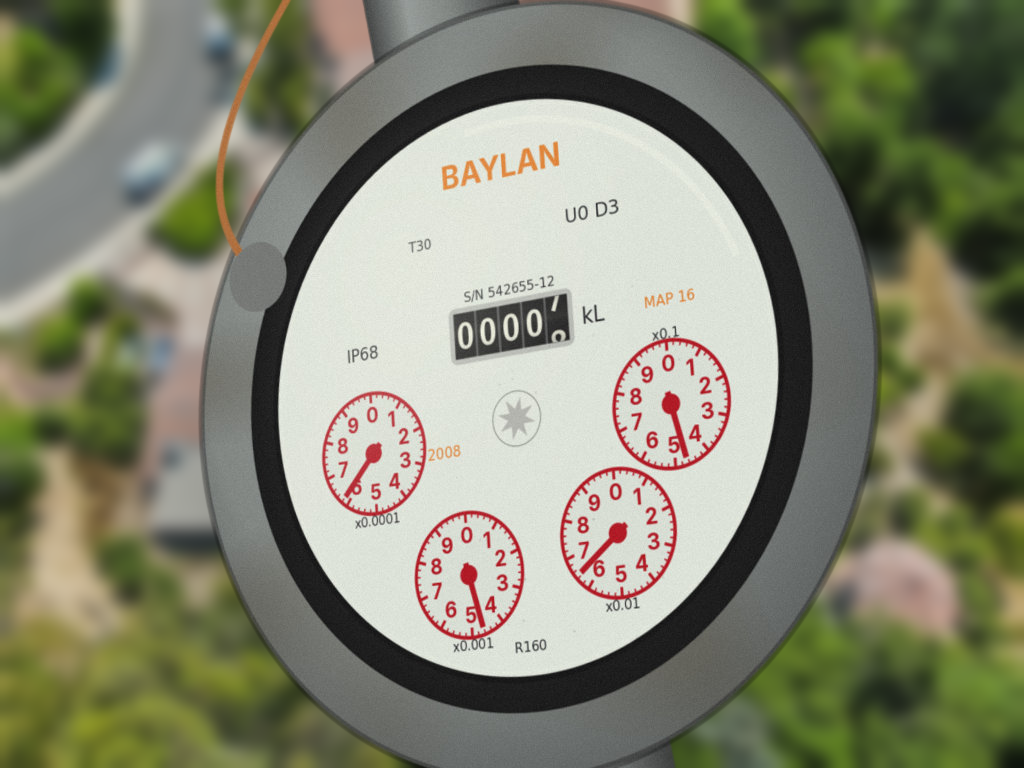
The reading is 7.4646 kL
